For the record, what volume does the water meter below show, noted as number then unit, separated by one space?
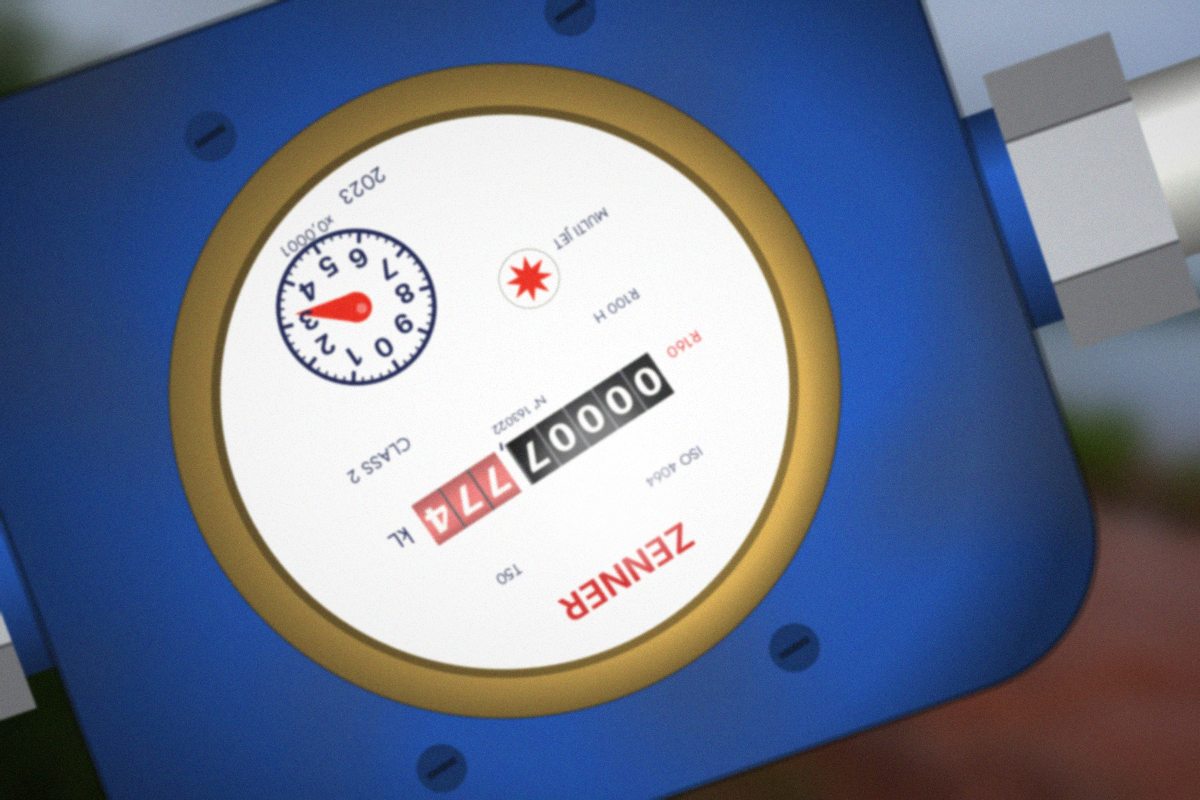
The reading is 7.7743 kL
